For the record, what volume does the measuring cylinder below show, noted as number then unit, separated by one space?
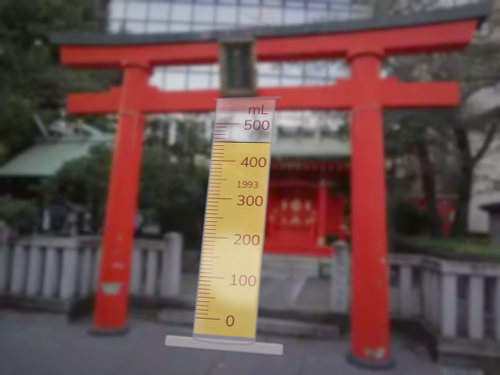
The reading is 450 mL
